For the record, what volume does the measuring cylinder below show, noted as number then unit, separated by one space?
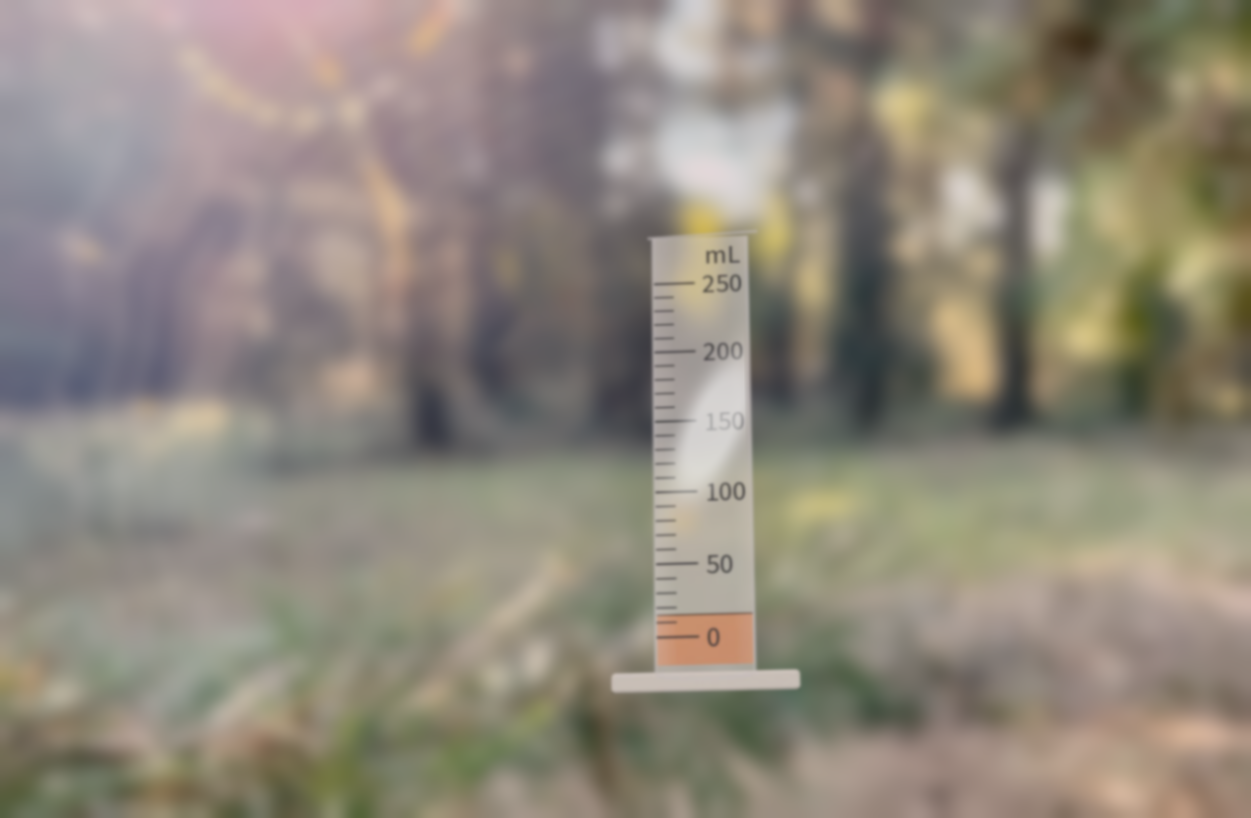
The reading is 15 mL
